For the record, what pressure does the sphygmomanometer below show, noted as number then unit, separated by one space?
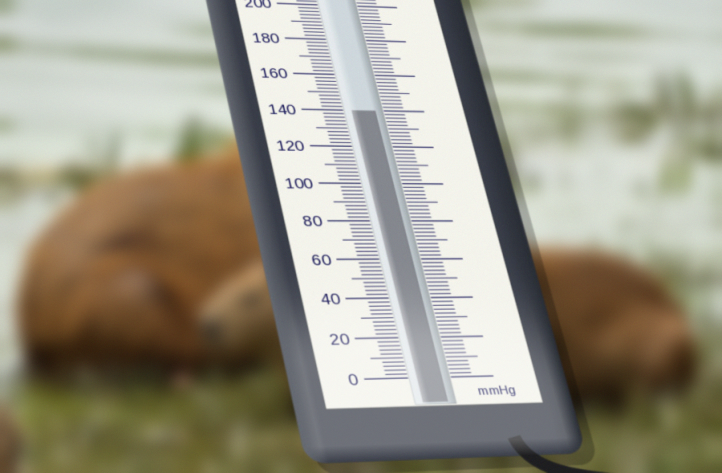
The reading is 140 mmHg
